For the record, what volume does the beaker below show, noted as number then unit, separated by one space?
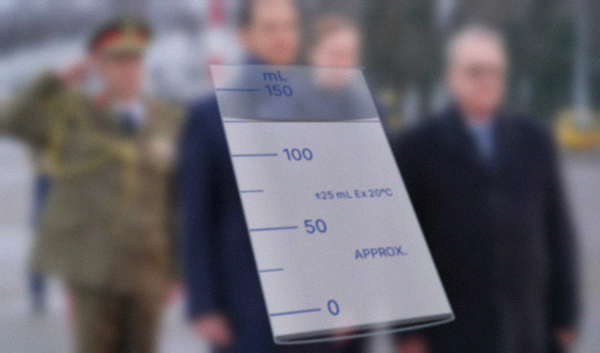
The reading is 125 mL
